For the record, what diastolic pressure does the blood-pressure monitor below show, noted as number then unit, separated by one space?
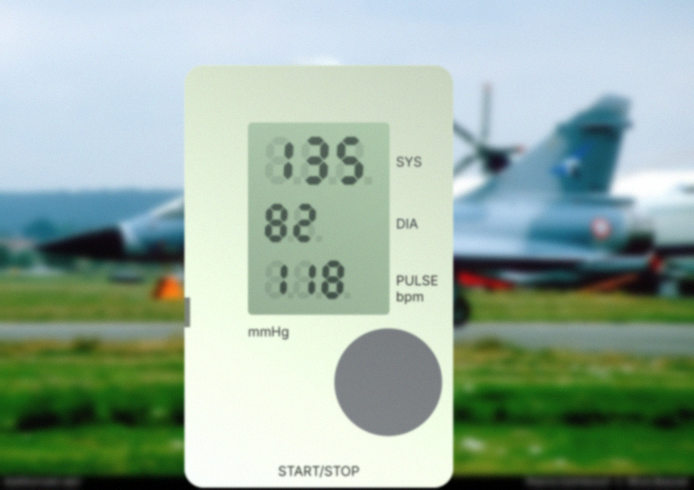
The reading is 82 mmHg
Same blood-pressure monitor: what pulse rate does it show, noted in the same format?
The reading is 118 bpm
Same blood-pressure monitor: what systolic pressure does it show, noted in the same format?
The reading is 135 mmHg
